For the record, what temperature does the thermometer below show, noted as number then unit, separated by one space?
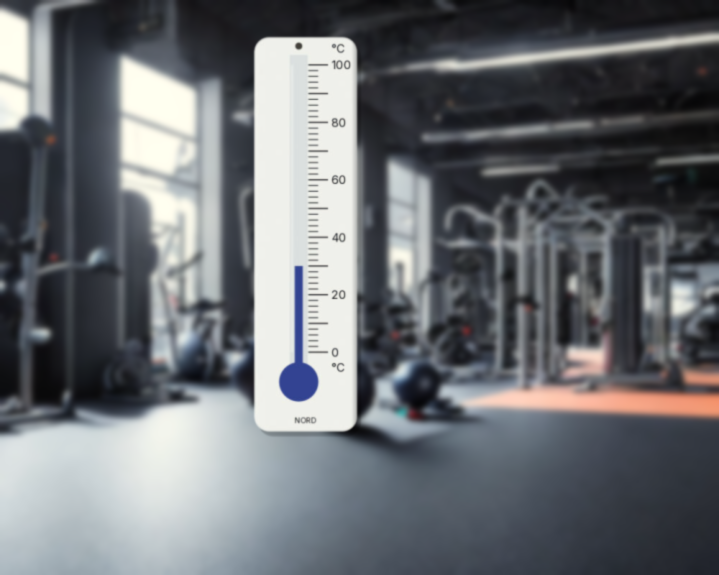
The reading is 30 °C
